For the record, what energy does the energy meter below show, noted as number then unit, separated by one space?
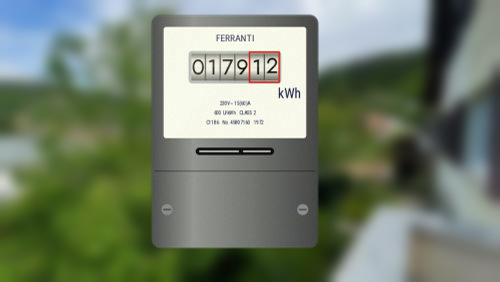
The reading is 179.12 kWh
